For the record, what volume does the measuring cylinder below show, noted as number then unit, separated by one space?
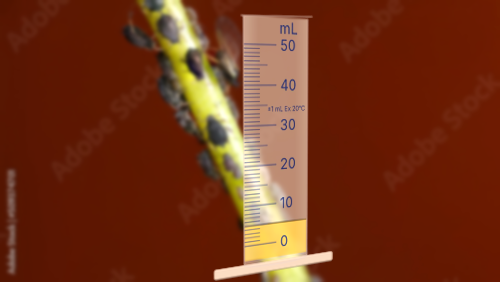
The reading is 5 mL
